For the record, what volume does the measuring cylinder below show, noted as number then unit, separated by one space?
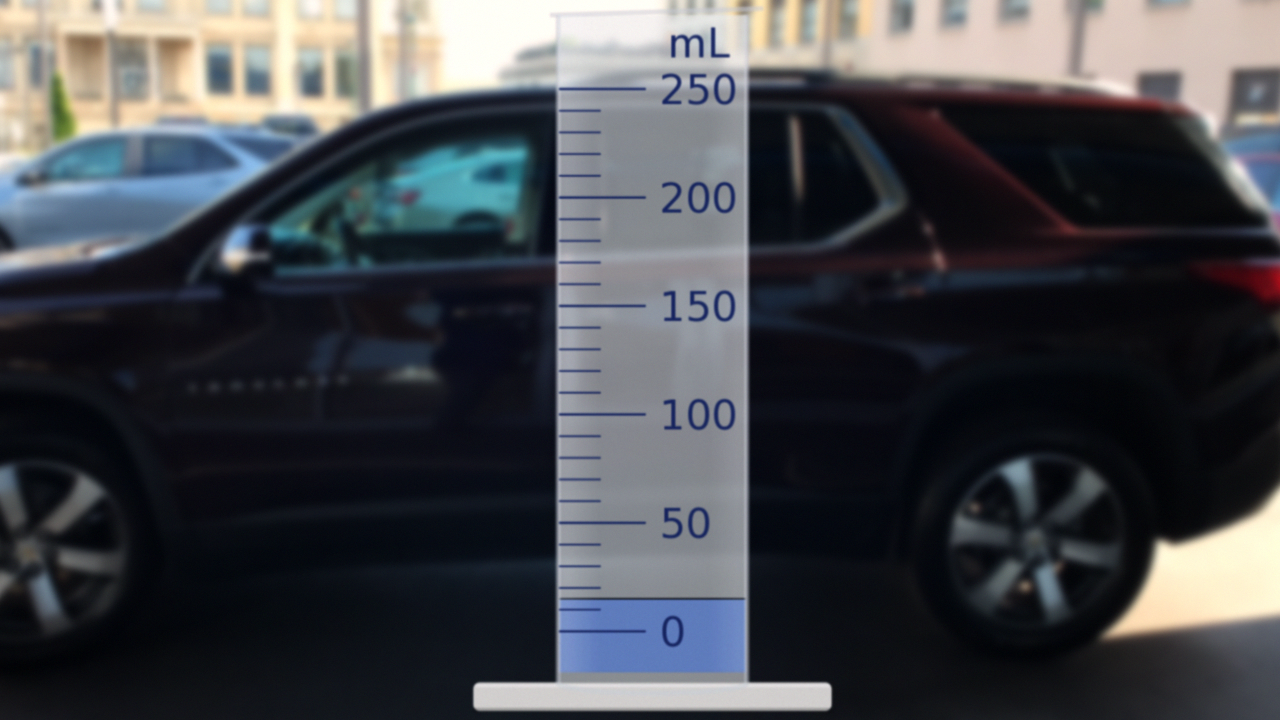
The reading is 15 mL
